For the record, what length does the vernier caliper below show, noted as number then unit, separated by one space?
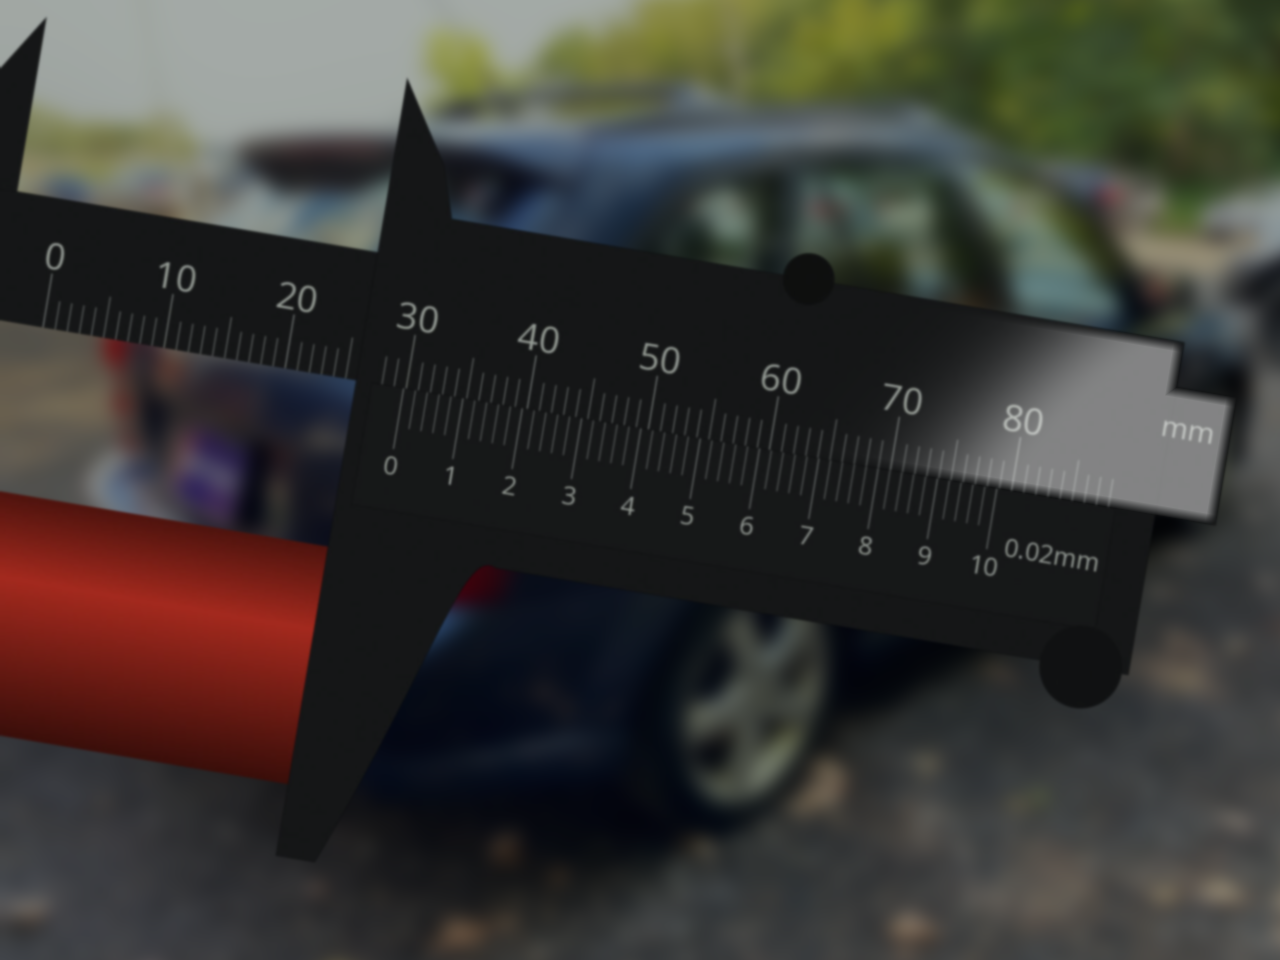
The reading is 29.8 mm
